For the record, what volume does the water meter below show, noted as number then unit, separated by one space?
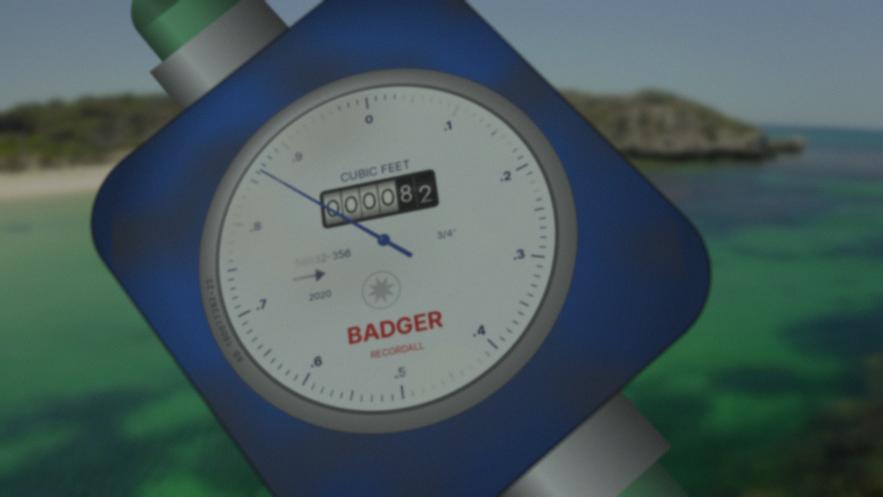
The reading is 81.86 ft³
